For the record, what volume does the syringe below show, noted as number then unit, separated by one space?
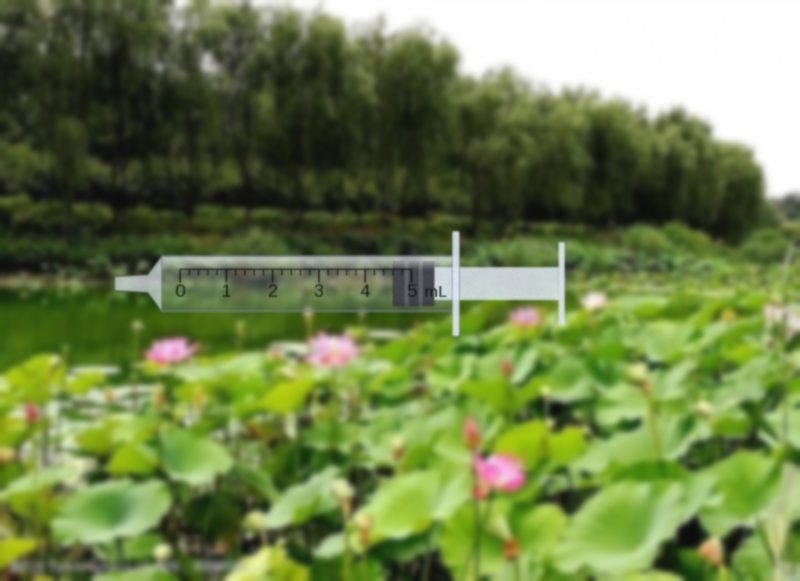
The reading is 4.6 mL
